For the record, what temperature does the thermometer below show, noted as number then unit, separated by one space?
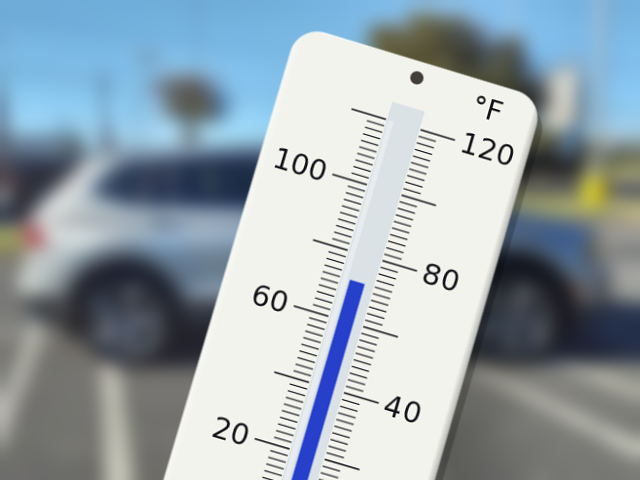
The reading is 72 °F
